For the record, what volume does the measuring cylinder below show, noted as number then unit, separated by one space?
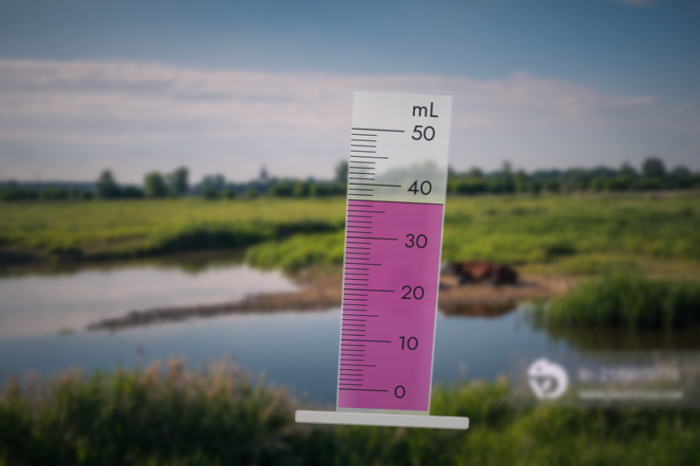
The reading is 37 mL
